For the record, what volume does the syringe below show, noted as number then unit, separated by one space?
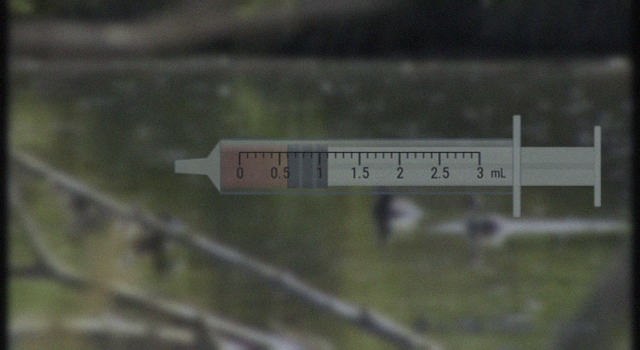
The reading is 0.6 mL
